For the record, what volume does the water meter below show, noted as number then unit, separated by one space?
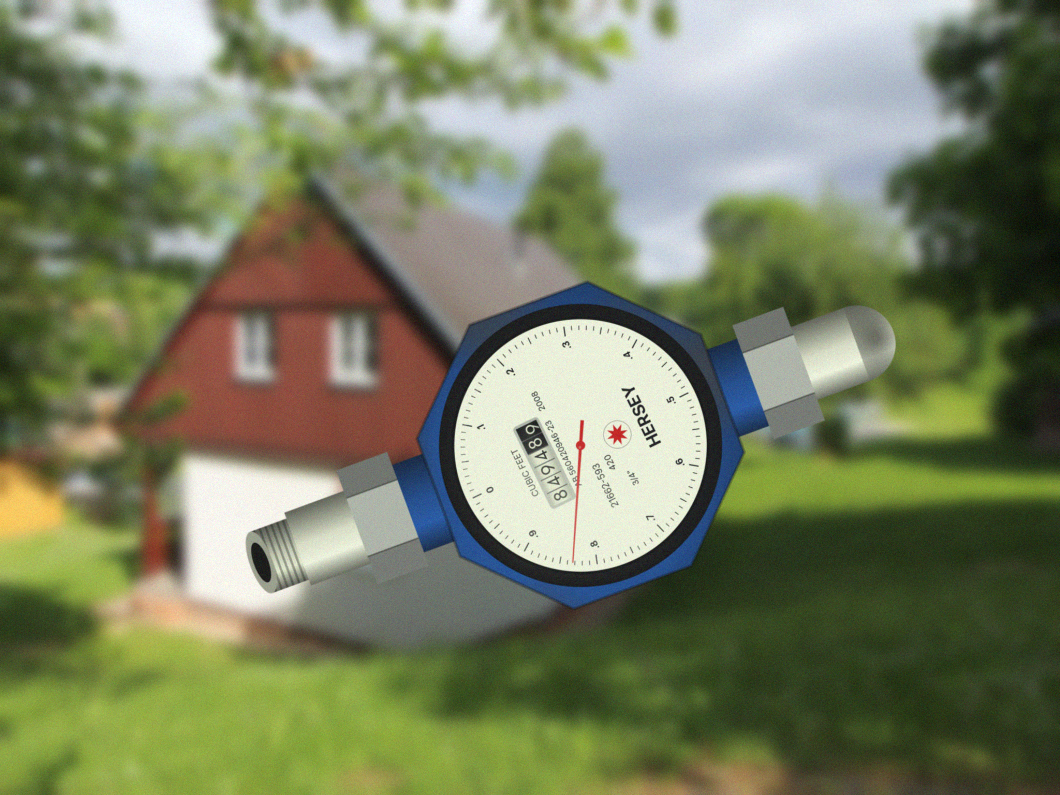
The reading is 849488.83 ft³
